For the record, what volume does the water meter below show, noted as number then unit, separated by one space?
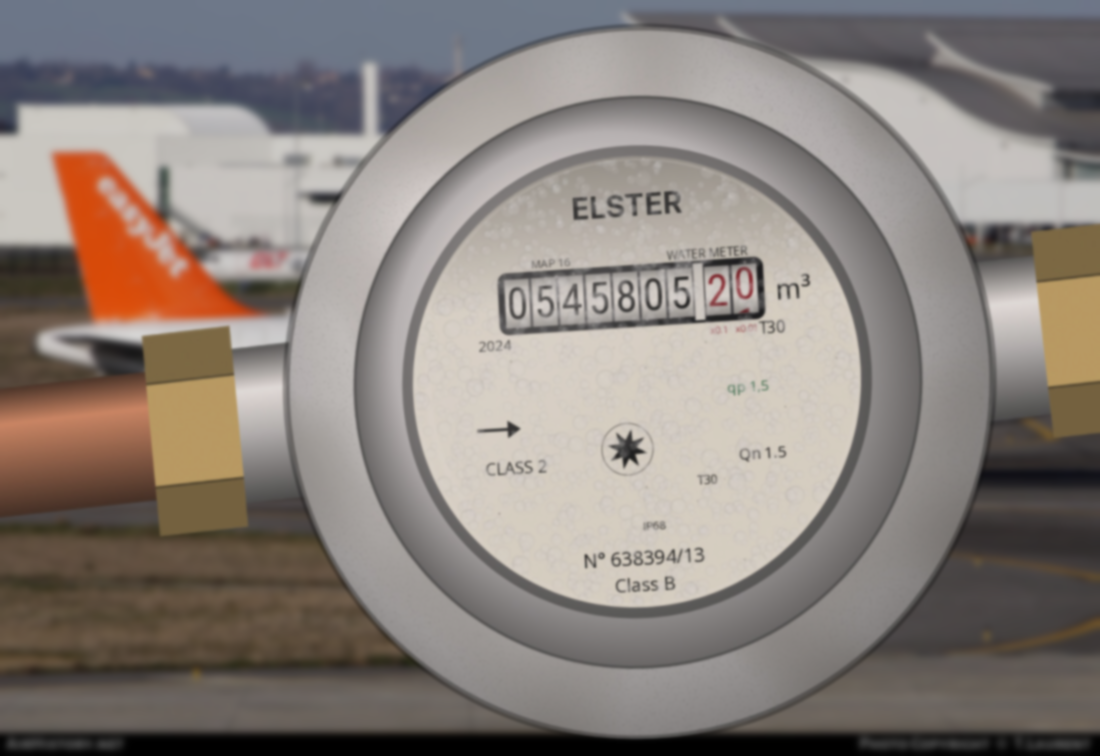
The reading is 545805.20 m³
